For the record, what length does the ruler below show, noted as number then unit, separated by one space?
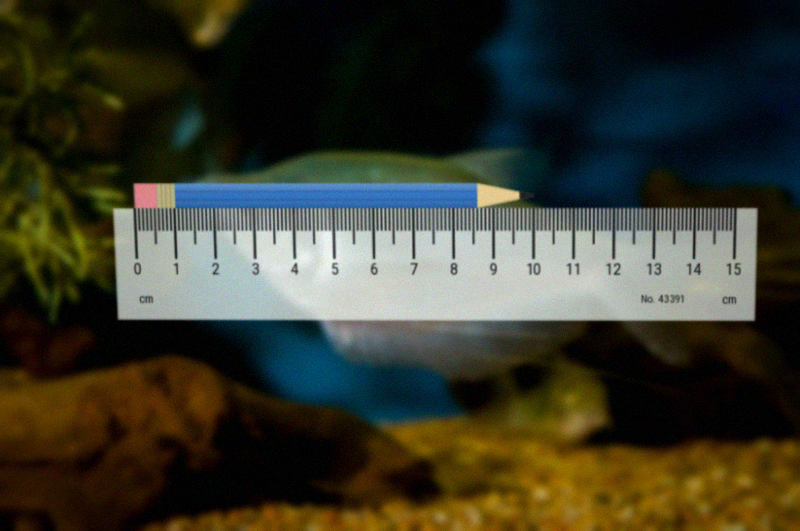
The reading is 10 cm
